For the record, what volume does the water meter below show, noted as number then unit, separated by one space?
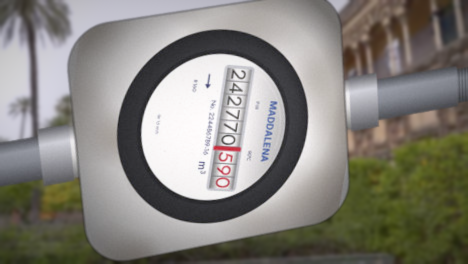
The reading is 242770.590 m³
